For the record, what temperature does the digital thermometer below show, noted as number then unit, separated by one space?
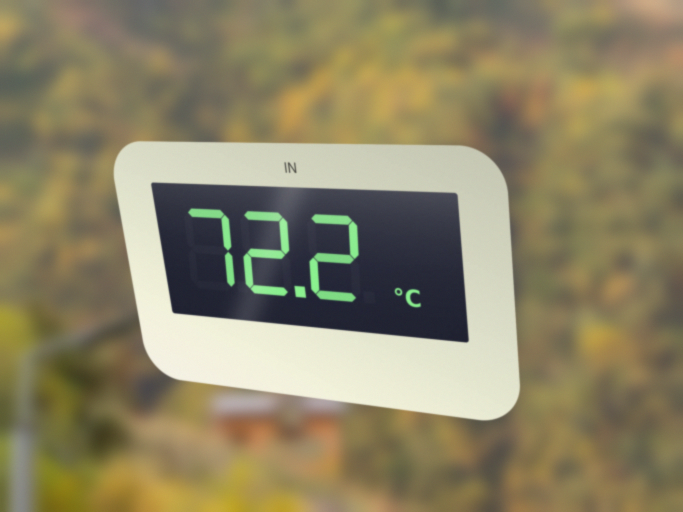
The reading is 72.2 °C
